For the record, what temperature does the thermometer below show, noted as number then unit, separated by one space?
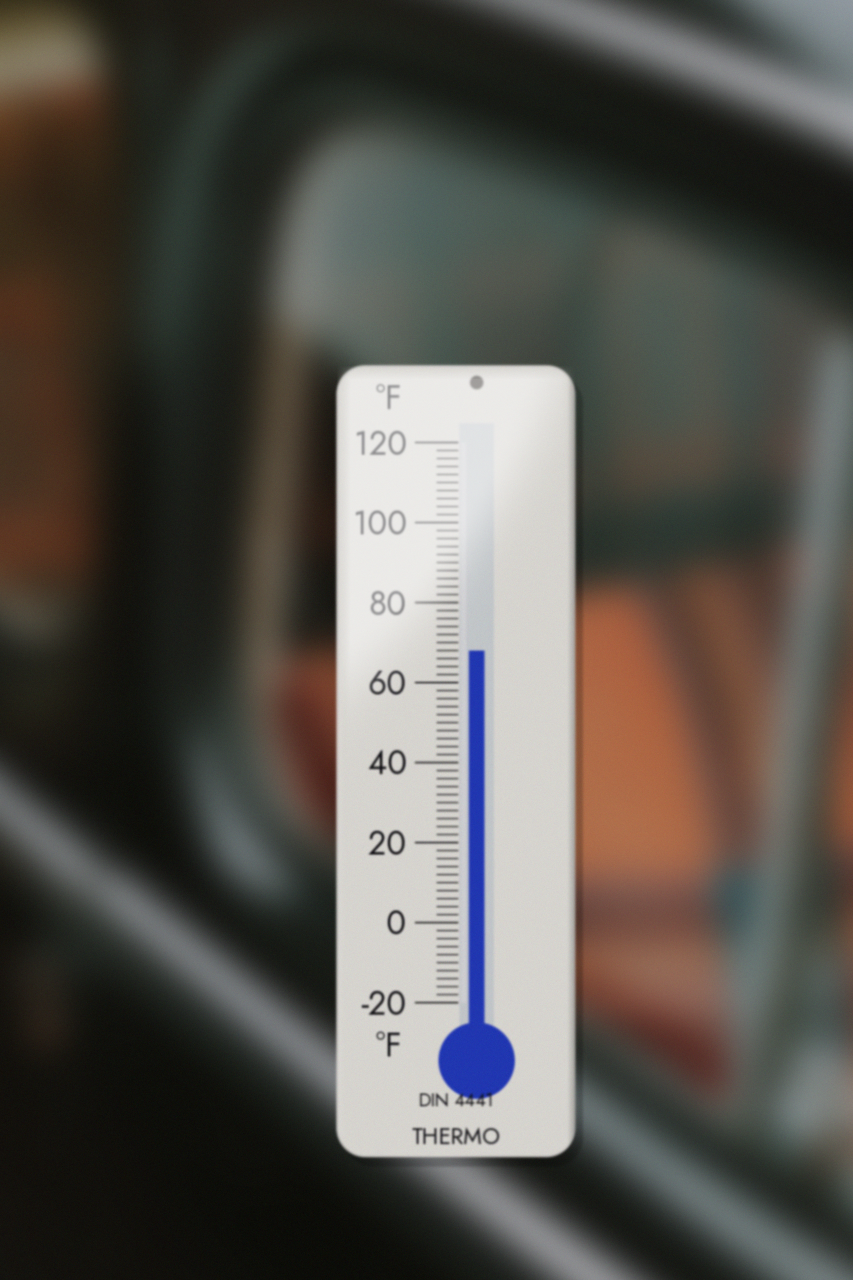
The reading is 68 °F
